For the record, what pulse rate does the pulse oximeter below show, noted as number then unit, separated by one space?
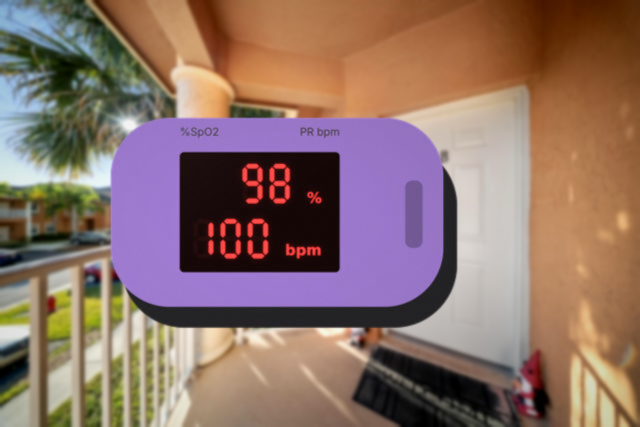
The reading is 100 bpm
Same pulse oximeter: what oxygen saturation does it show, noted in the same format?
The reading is 98 %
